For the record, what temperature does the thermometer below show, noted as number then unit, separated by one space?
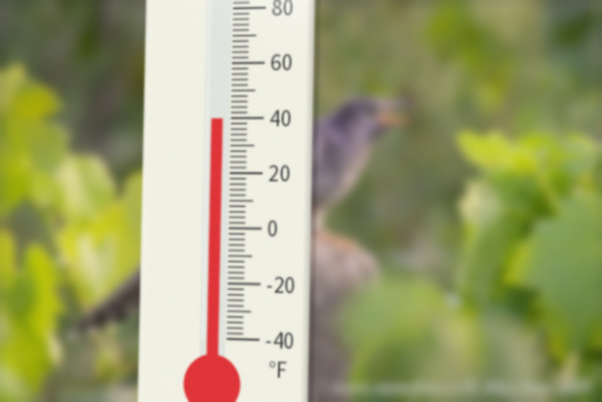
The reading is 40 °F
